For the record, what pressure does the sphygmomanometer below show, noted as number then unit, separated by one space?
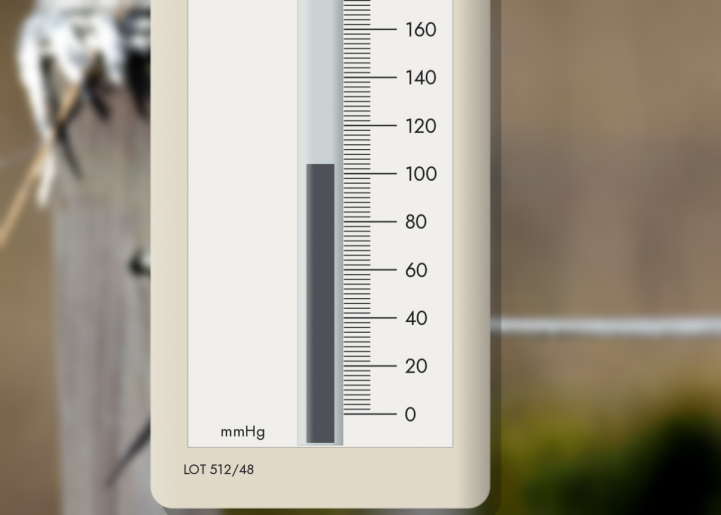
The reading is 104 mmHg
